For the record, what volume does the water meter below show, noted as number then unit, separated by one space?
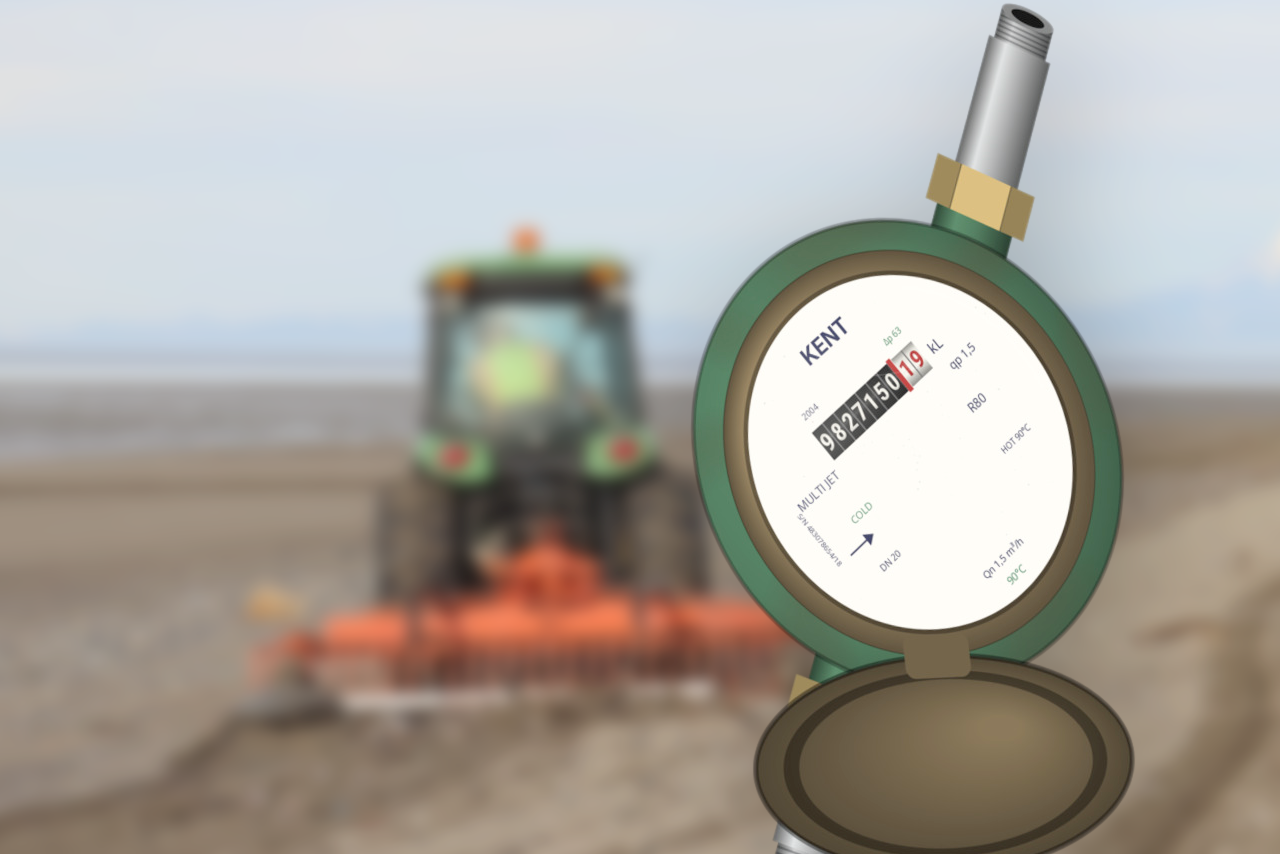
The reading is 9827150.19 kL
